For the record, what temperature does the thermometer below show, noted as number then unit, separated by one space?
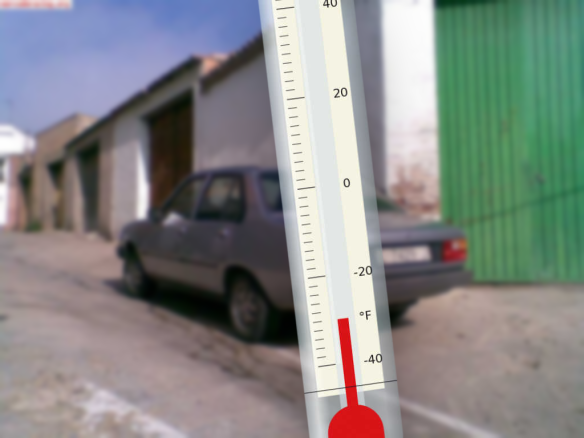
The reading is -30 °F
